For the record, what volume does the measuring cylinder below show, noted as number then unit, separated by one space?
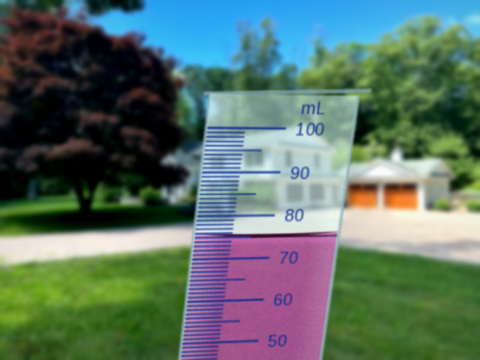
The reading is 75 mL
